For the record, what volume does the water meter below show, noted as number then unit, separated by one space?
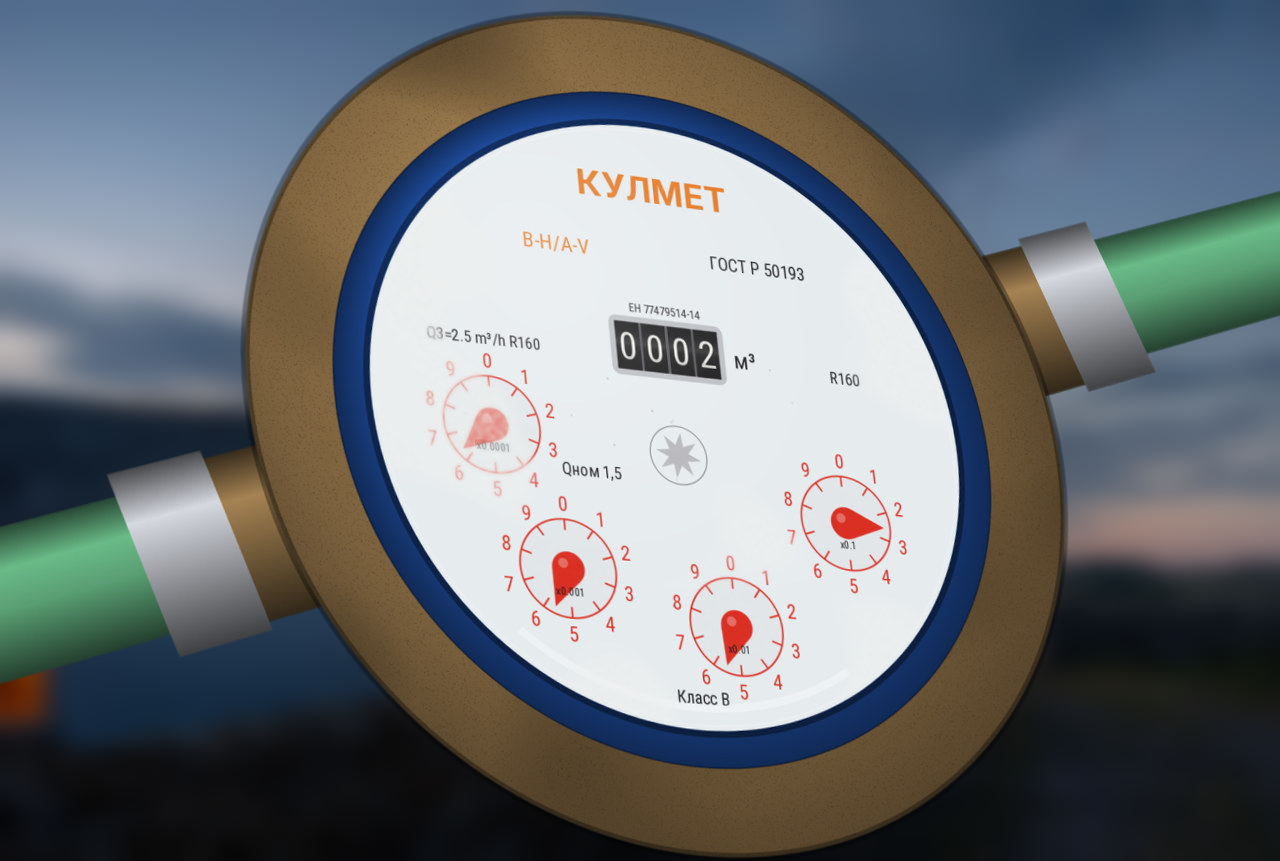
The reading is 2.2556 m³
